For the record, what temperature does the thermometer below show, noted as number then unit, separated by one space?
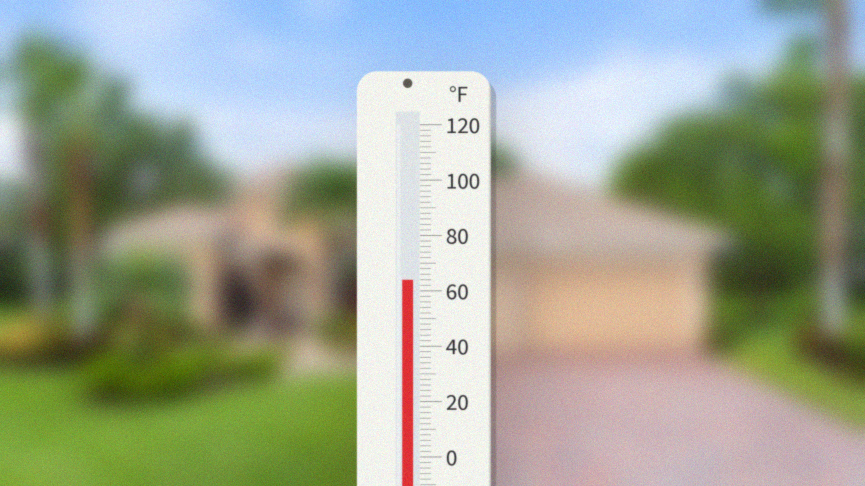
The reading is 64 °F
